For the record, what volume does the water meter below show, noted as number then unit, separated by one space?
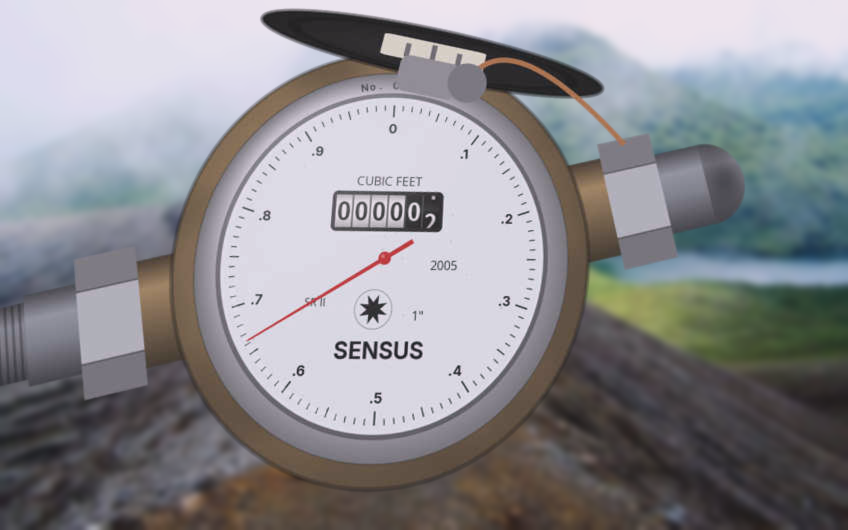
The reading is 1.66 ft³
